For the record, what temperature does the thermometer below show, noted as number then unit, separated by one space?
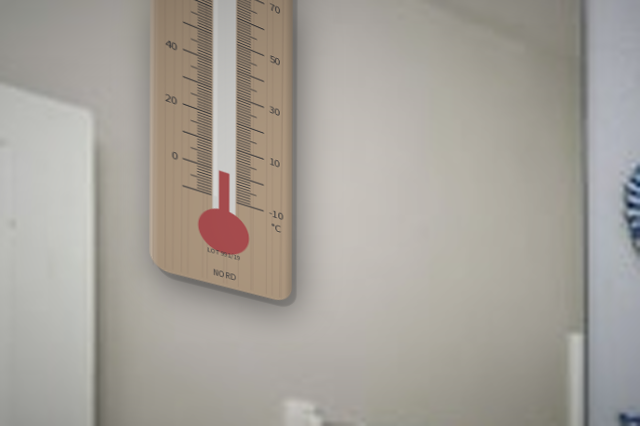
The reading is 0 °C
